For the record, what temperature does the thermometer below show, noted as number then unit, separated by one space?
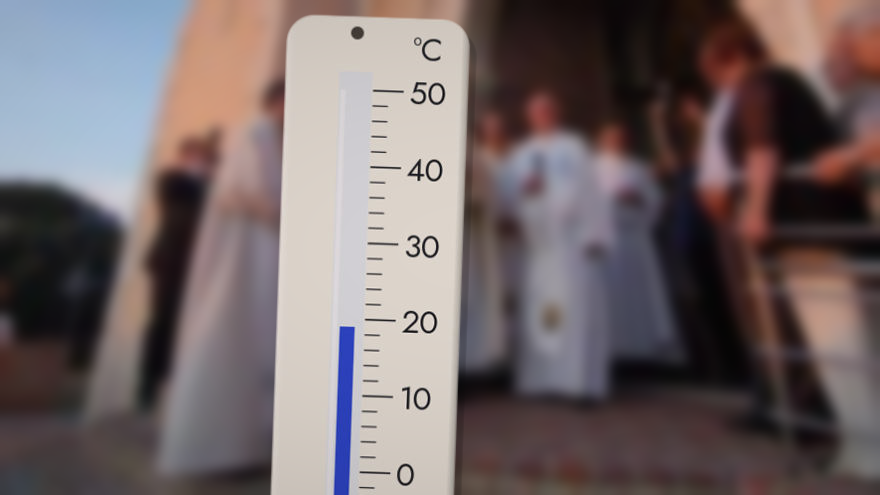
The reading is 19 °C
